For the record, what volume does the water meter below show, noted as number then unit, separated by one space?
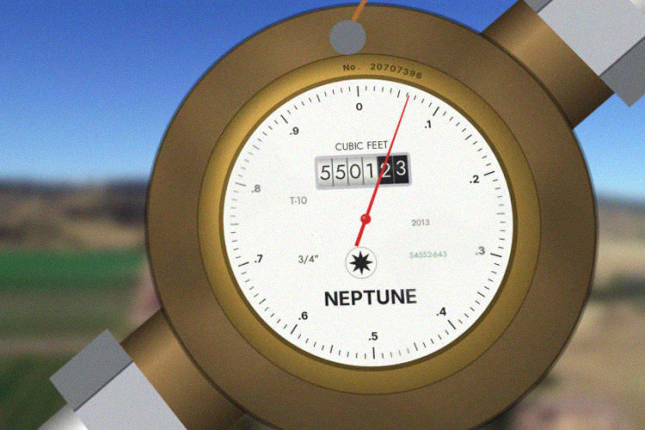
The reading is 550123.06 ft³
